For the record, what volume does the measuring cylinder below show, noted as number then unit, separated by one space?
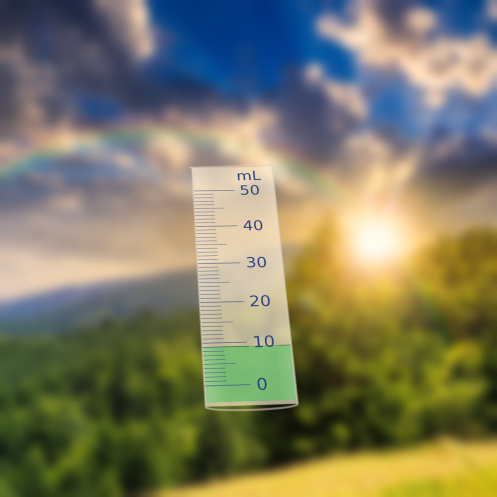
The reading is 9 mL
